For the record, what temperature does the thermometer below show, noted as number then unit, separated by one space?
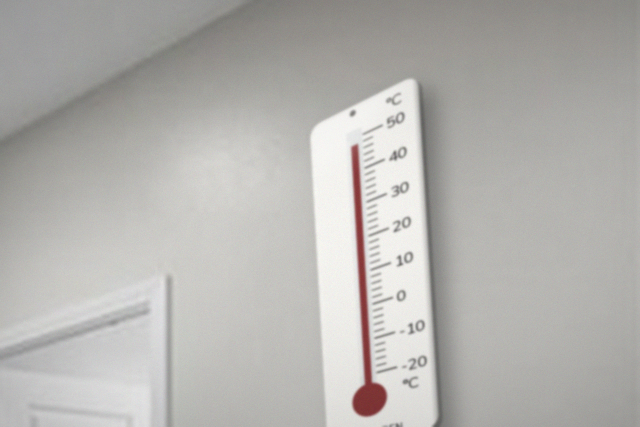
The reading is 48 °C
